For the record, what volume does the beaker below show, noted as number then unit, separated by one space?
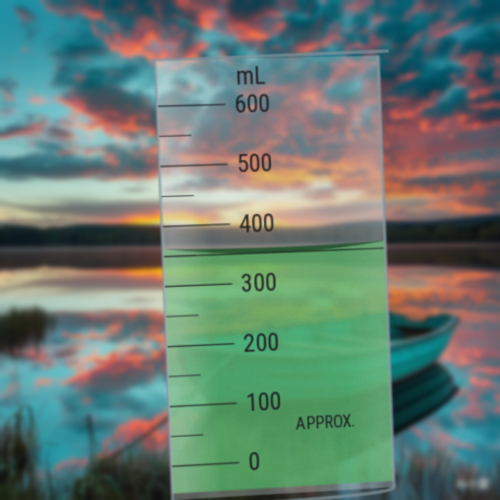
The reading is 350 mL
